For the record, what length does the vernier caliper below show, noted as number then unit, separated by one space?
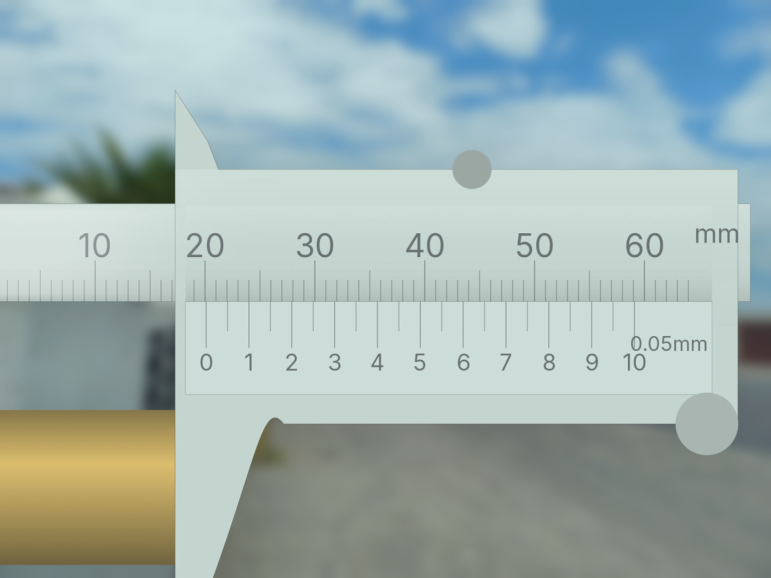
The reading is 20.1 mm
